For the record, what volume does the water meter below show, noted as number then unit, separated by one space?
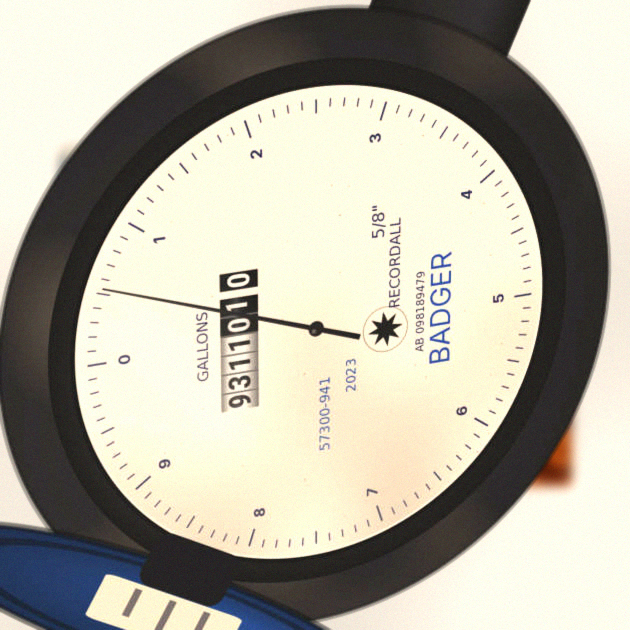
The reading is 9311010.5 gal
